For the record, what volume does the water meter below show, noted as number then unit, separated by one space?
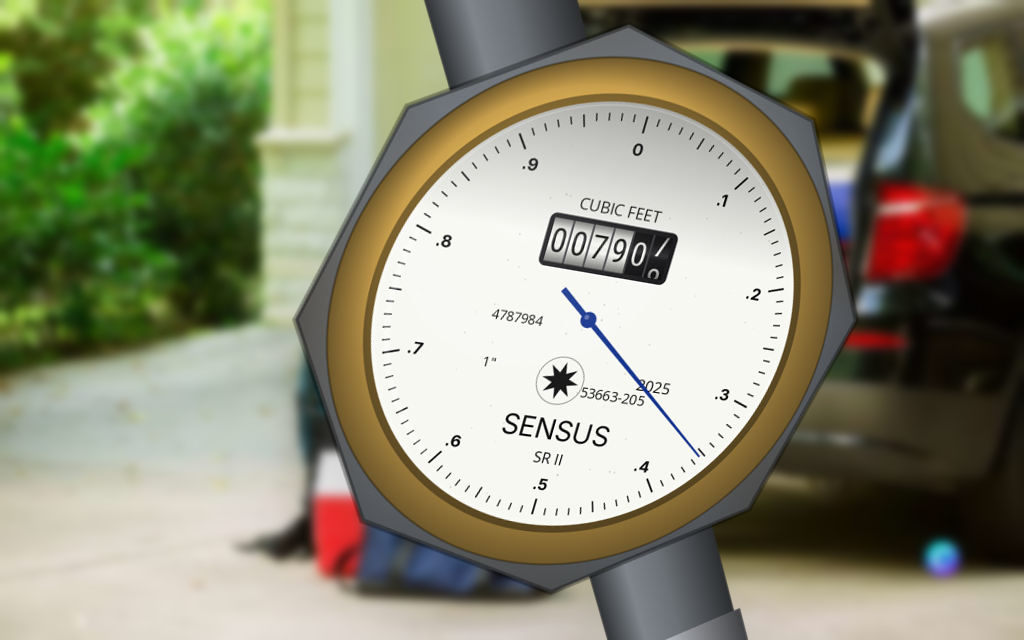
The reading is 7907.35 ft³
